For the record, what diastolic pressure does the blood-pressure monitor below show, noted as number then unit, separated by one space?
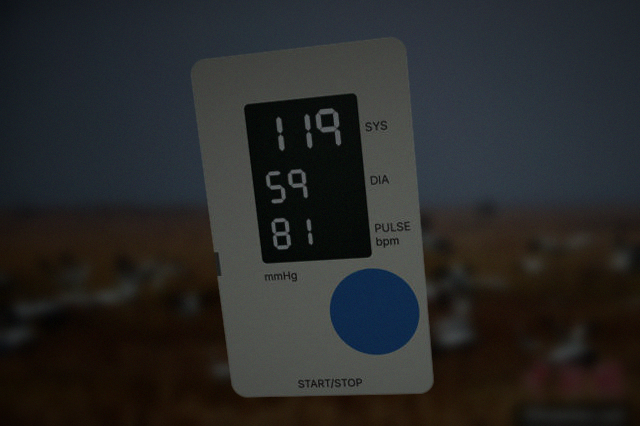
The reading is 59 mmHg
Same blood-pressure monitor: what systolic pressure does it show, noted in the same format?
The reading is 119 mmHg
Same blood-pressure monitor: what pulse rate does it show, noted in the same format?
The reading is 81 bpm
